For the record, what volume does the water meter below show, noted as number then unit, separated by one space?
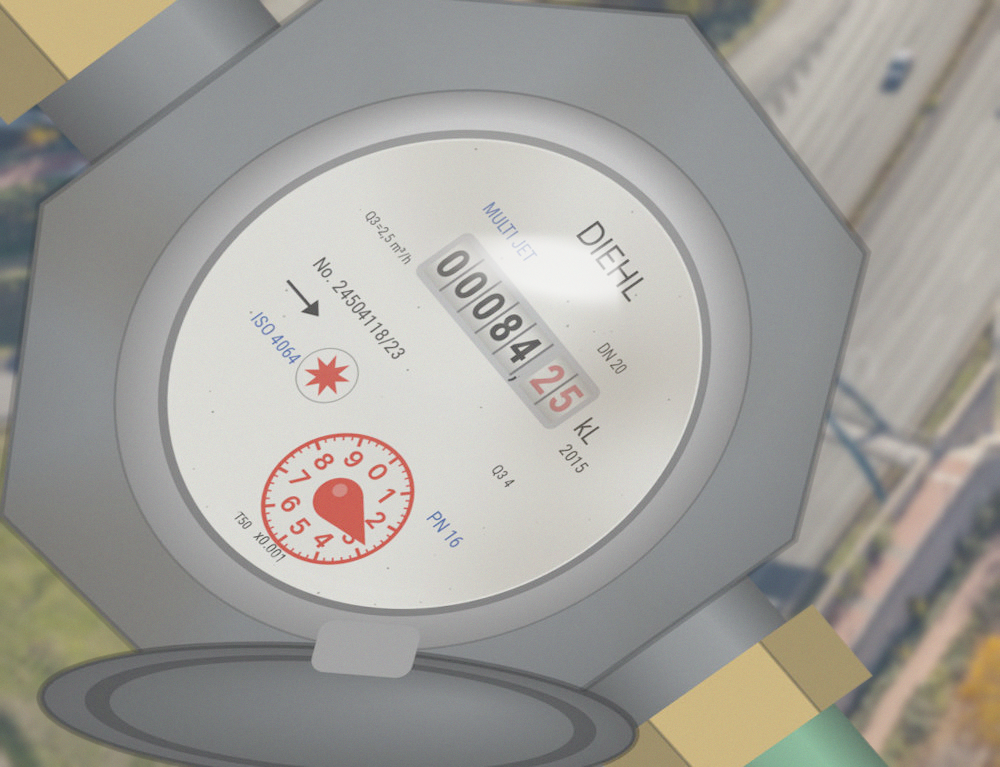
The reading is 84.252 kL
